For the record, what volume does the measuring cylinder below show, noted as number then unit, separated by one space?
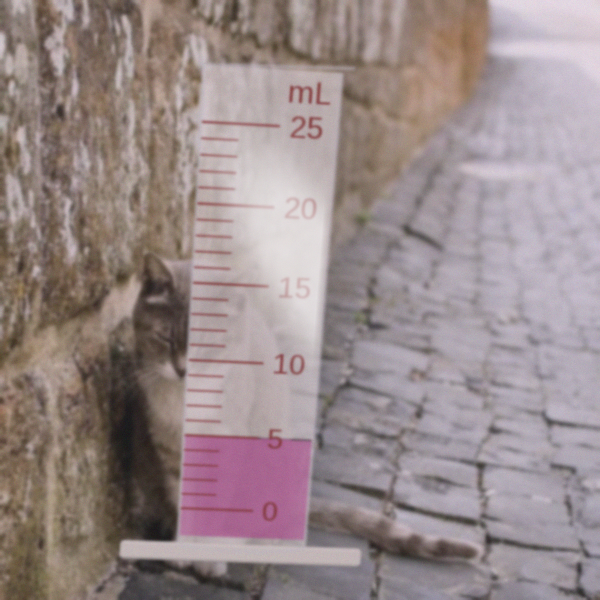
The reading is 5 mL
